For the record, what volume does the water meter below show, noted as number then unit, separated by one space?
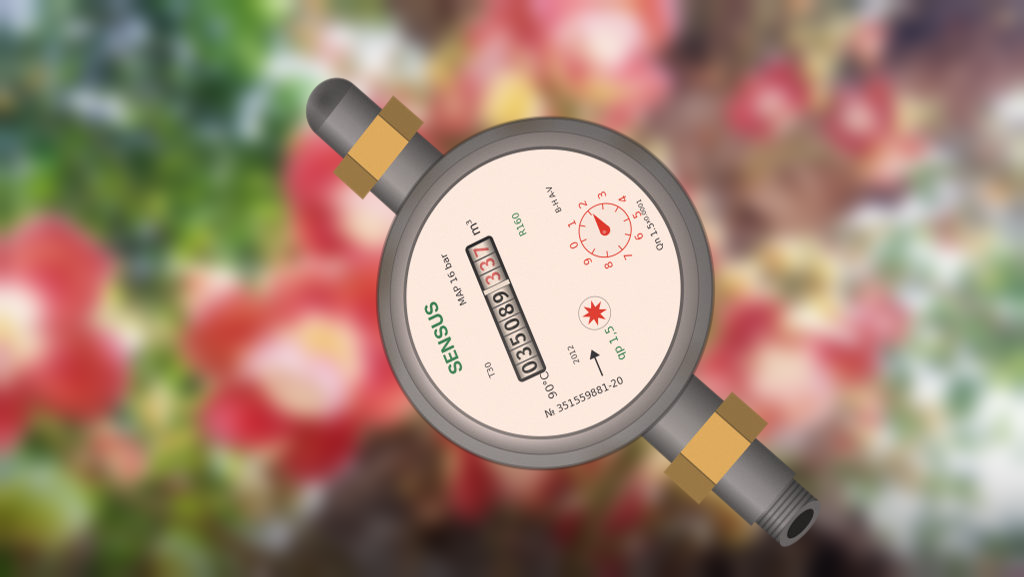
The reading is 35089.3372 m³
